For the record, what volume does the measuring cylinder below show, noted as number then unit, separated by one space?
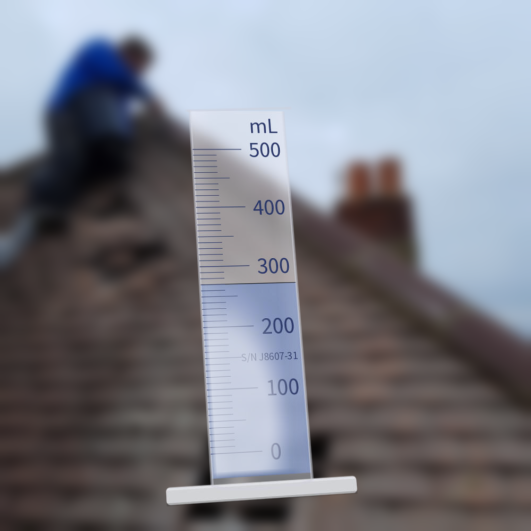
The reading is 270 mL
